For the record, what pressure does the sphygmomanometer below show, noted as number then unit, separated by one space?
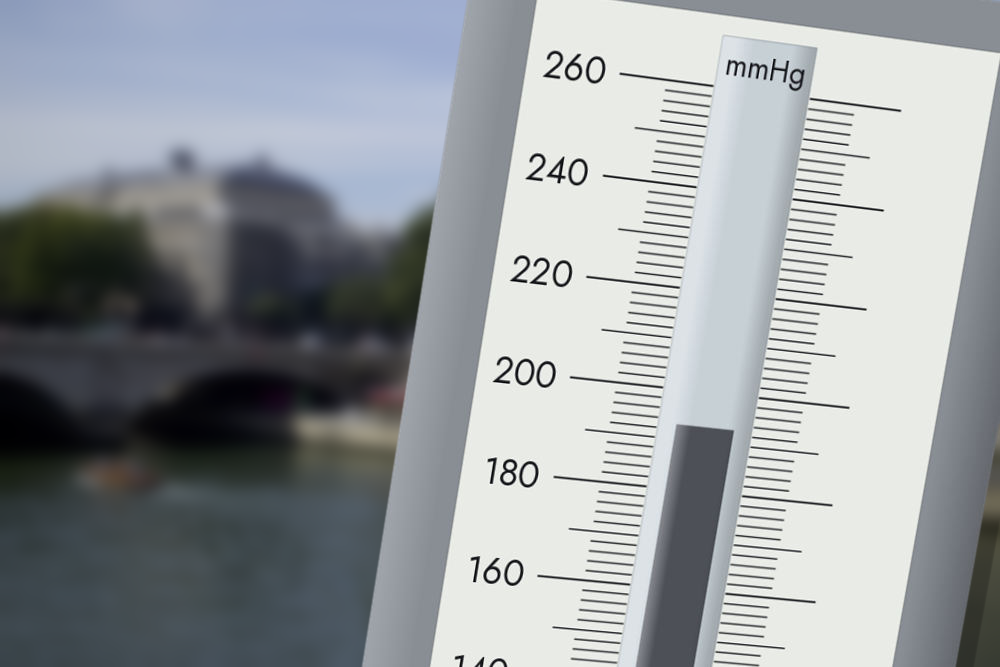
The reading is 193 mmHg
